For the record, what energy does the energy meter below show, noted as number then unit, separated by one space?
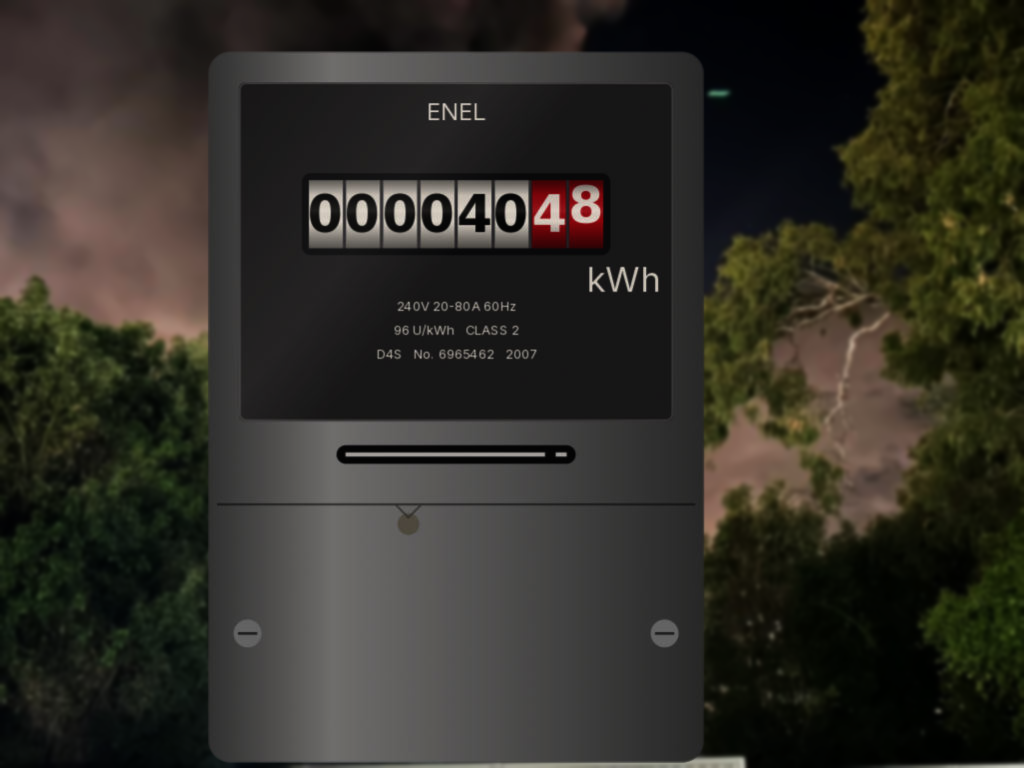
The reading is 40.48 kWh
